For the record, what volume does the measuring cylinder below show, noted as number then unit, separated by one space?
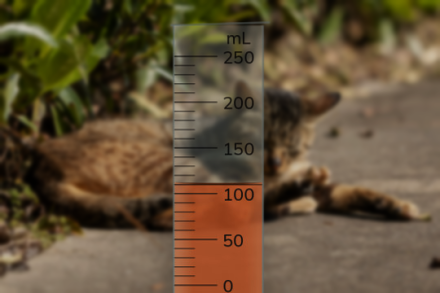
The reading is 110 mL
